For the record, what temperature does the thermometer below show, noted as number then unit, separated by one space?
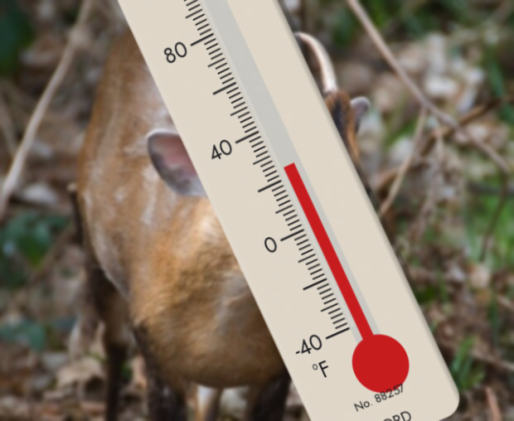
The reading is 24 °F
